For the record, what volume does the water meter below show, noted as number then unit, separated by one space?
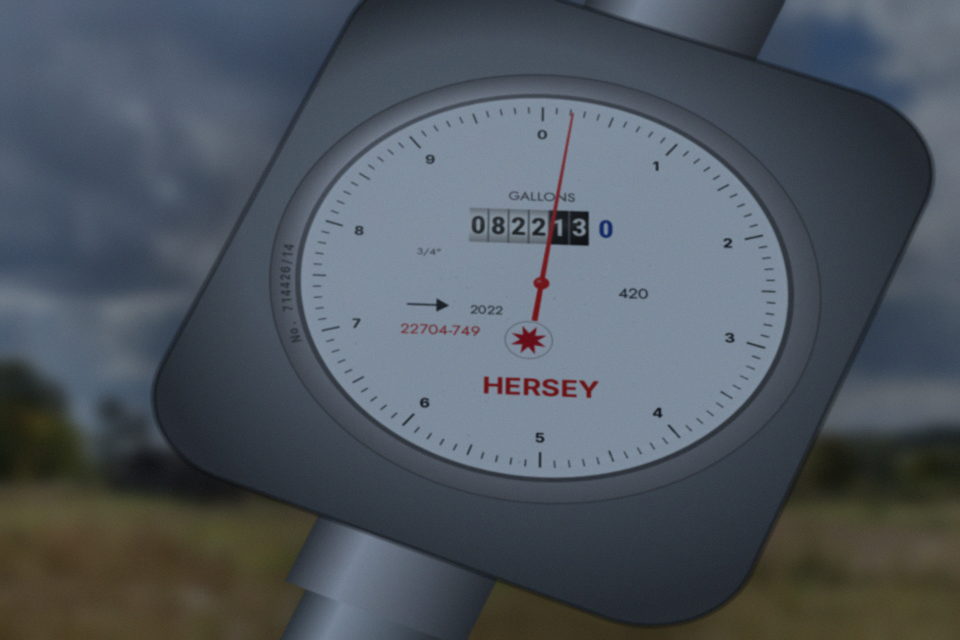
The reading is 822130.2 gal
